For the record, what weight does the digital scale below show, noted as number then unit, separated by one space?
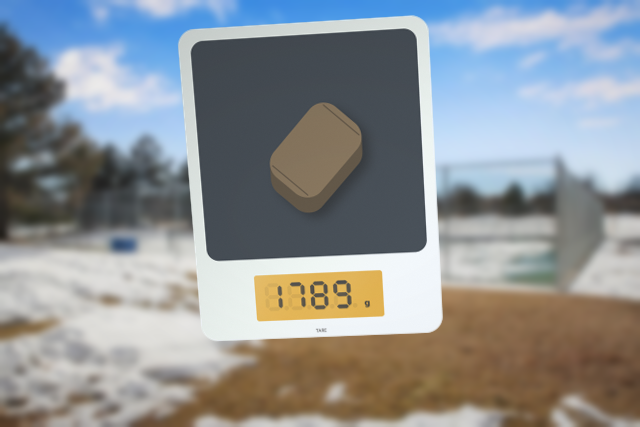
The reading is 1789 g
